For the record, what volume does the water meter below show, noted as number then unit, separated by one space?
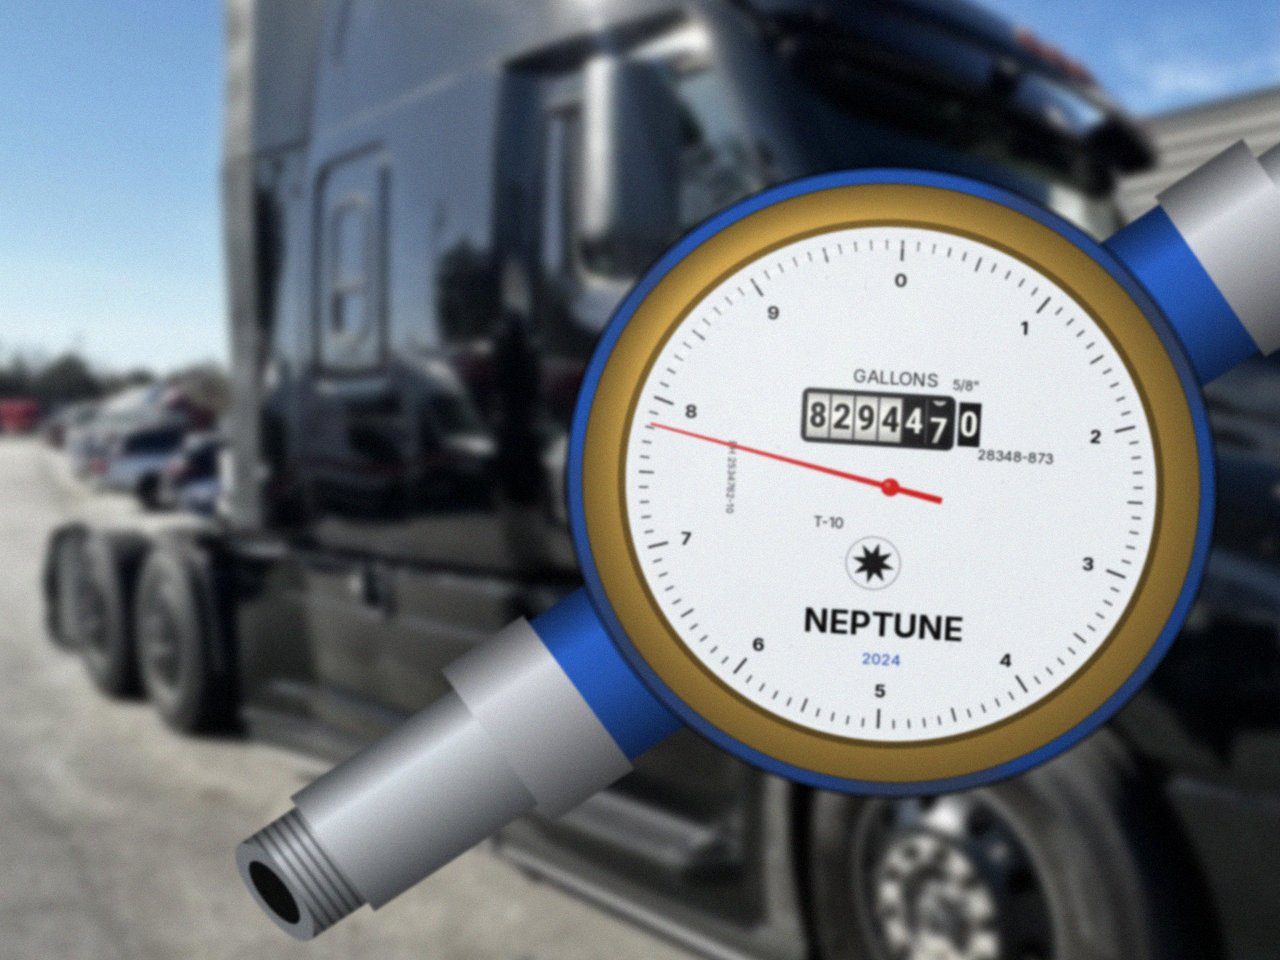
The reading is 8294467.8 gal
